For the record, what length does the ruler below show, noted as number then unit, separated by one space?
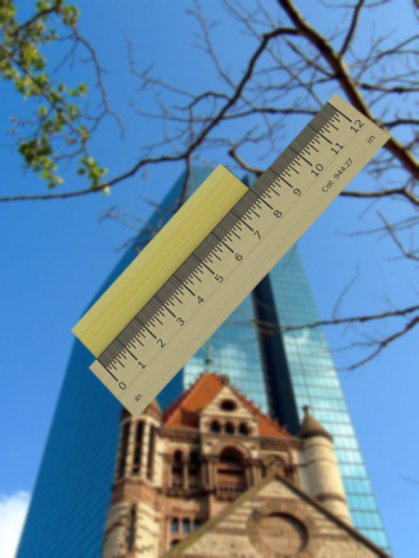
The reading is 8 in
